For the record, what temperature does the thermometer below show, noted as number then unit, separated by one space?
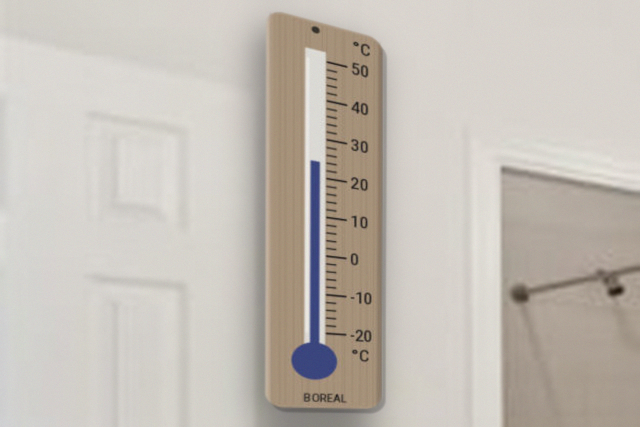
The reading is 24 °C
